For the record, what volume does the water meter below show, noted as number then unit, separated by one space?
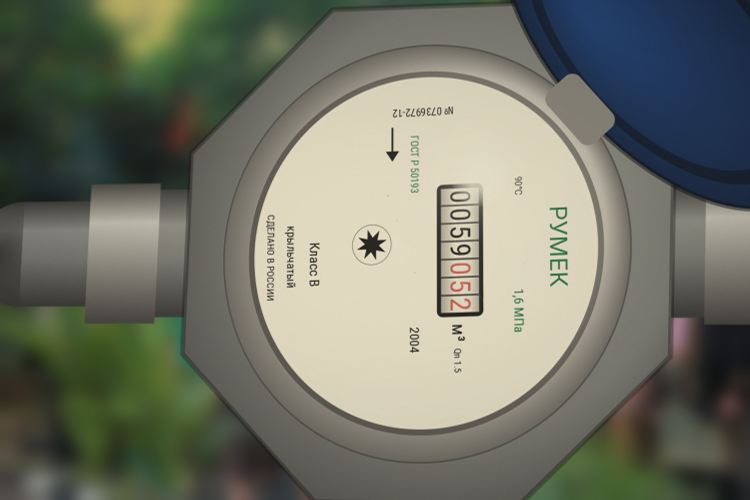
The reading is 59.052 m³
